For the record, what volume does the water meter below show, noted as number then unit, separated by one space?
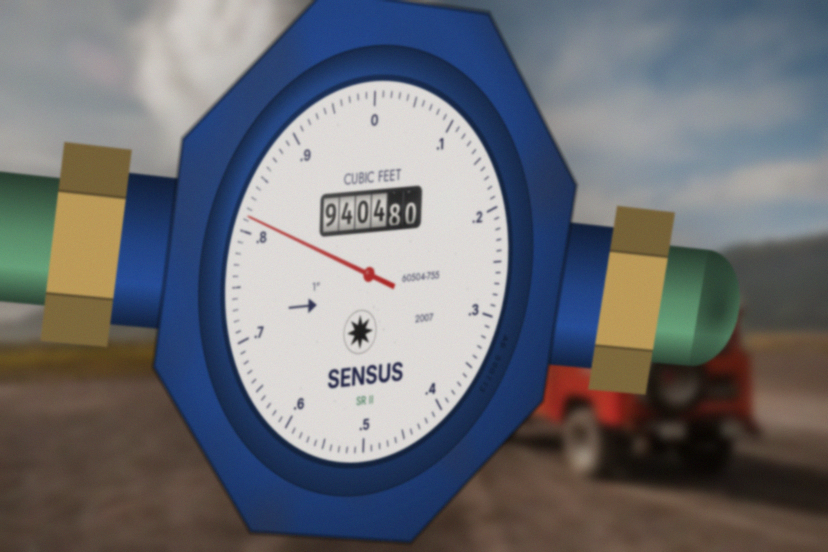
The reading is 940479.81 ft³
